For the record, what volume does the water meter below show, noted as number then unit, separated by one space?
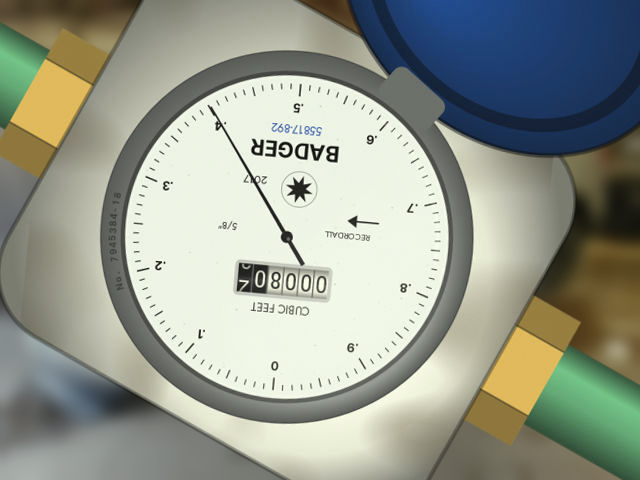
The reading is 802.40 ft³
